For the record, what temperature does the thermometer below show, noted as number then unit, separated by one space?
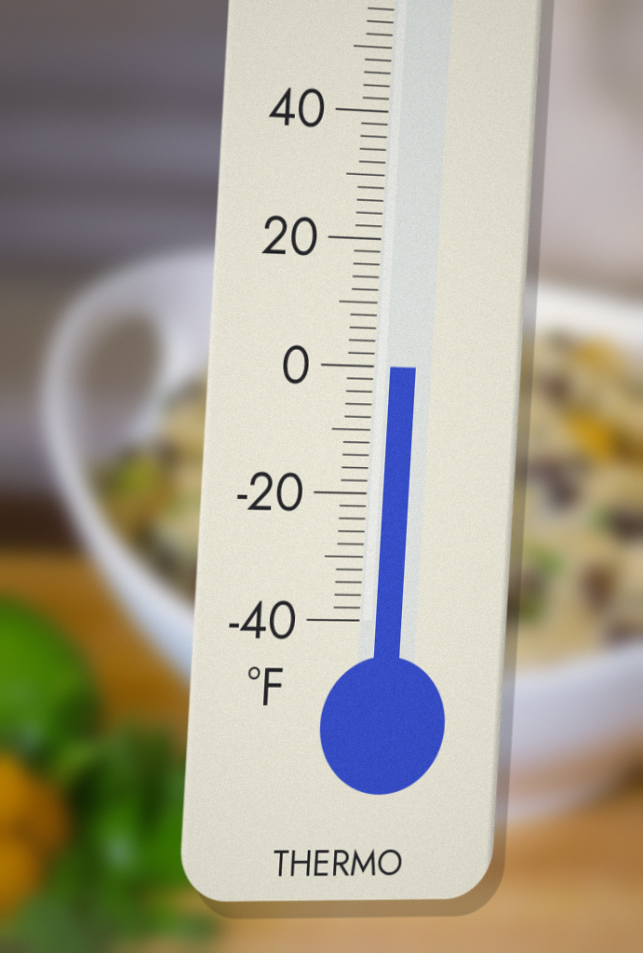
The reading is 0 °F
